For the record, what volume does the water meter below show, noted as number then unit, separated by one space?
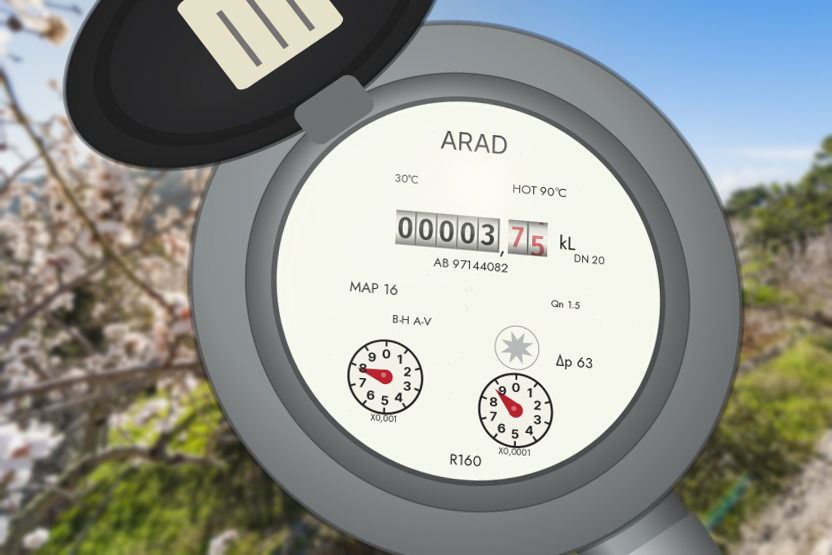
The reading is 3.7478 kL
